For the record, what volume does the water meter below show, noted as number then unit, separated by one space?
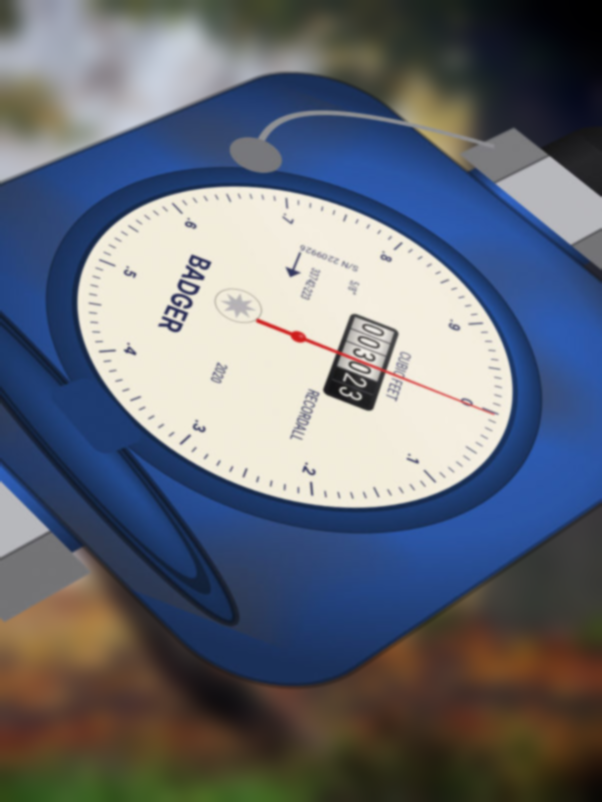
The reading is 3023.00 ft³
